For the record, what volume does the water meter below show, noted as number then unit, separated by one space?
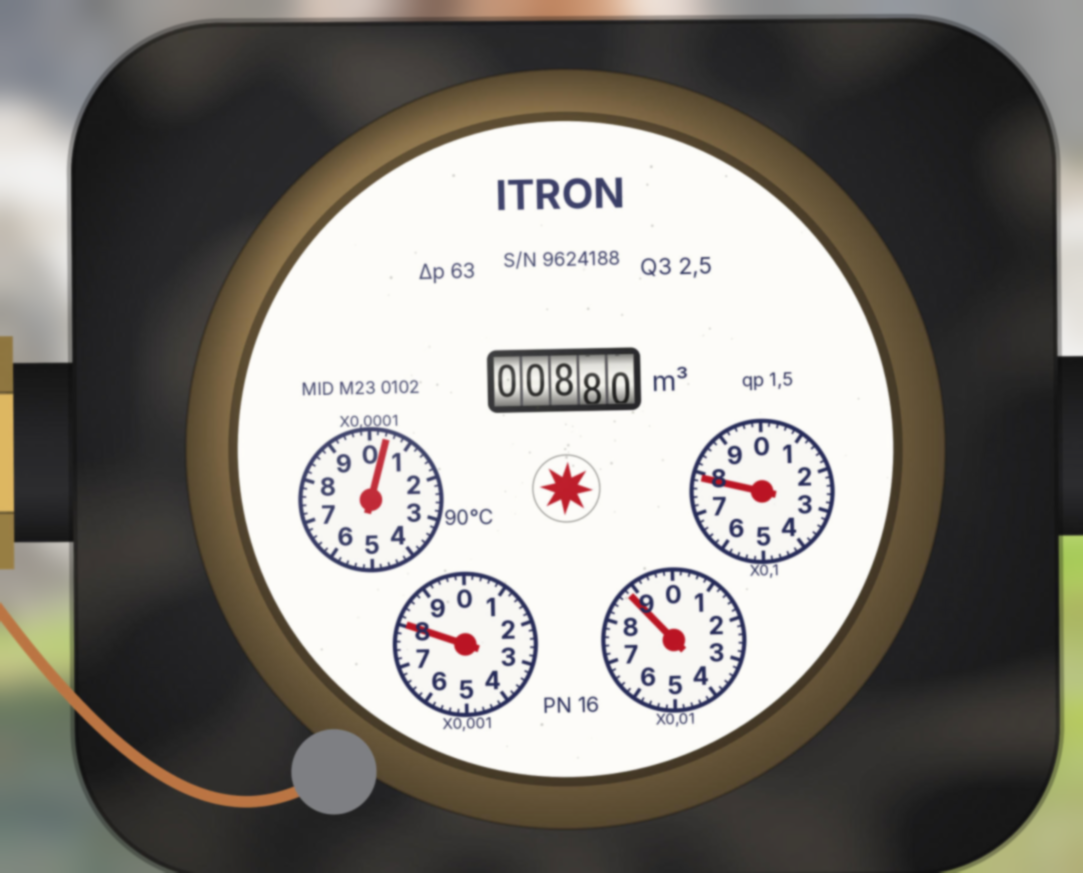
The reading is 879.7880 m³
